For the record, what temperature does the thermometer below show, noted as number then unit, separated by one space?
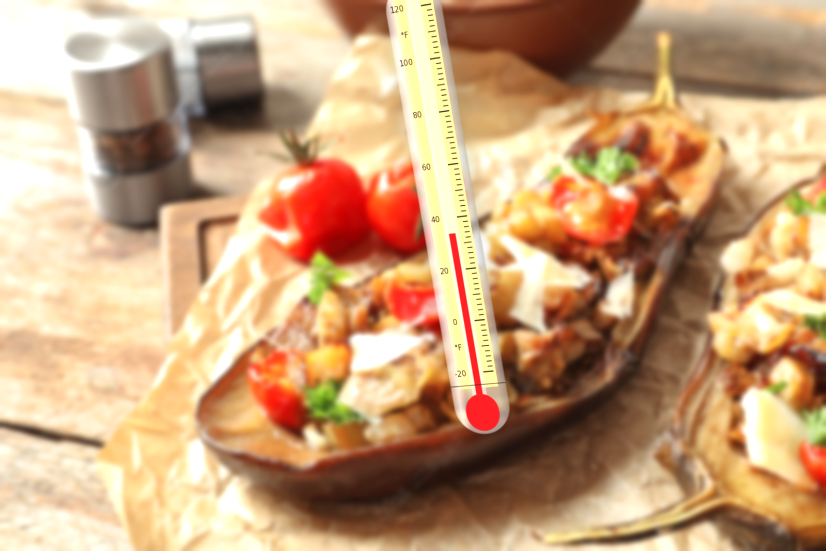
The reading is 34 °F
